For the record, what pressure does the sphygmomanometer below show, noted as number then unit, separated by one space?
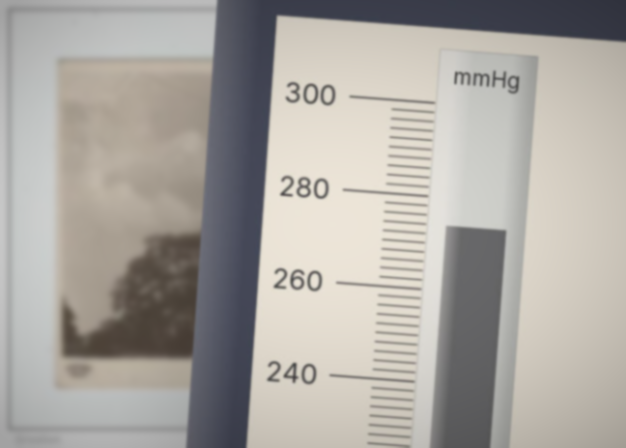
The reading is 274 mmHg
